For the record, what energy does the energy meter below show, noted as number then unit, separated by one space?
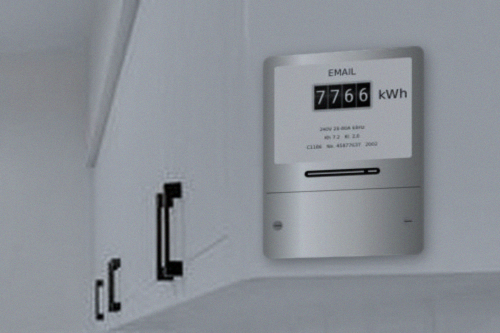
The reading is 7766 kWh
